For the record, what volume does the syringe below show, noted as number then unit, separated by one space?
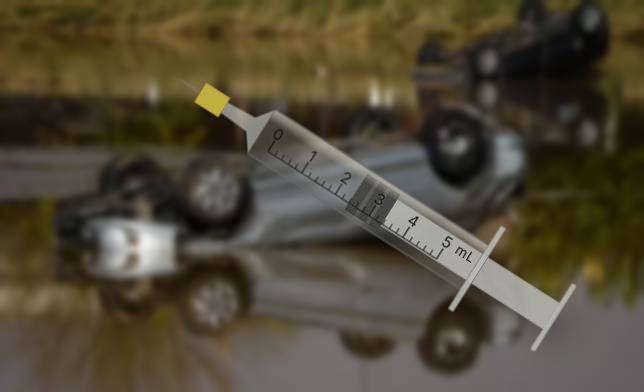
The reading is 2.4 mL
